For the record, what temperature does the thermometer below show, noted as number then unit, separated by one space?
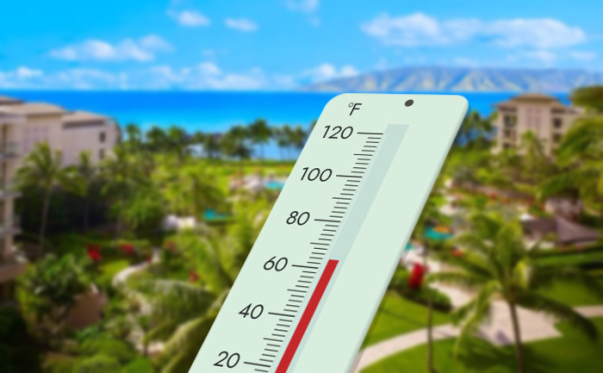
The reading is 64 °F
